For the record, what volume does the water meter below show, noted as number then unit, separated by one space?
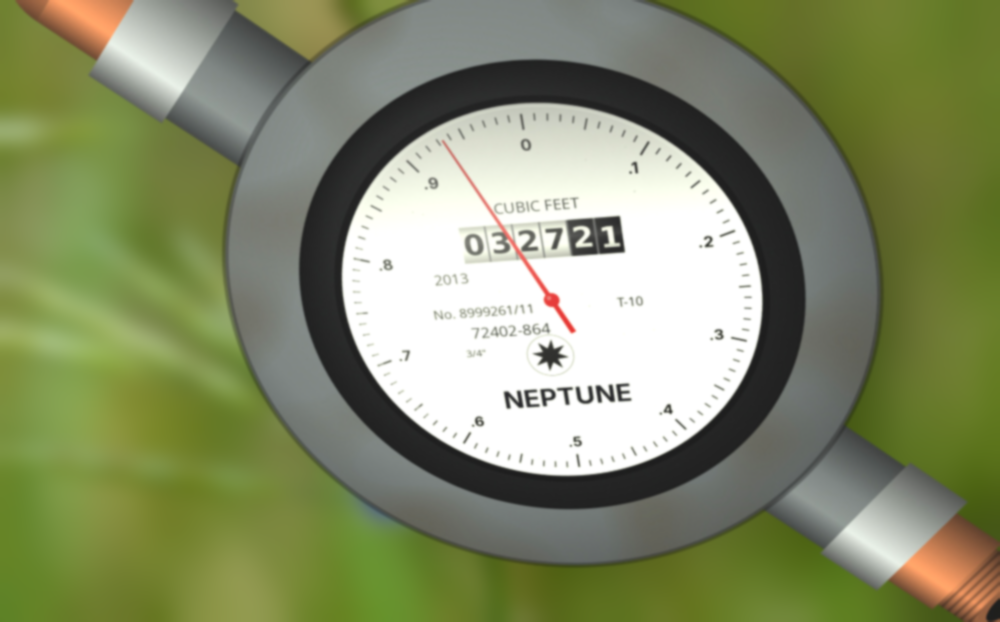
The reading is 32720.93 ft³
